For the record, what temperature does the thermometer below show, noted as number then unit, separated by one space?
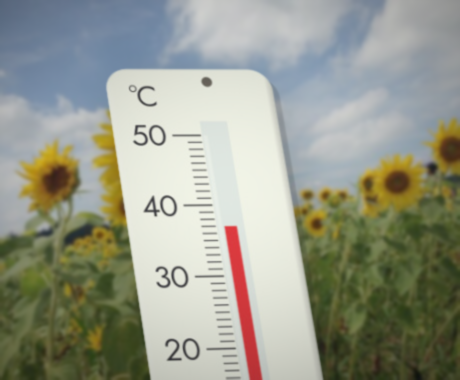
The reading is 37 °C
